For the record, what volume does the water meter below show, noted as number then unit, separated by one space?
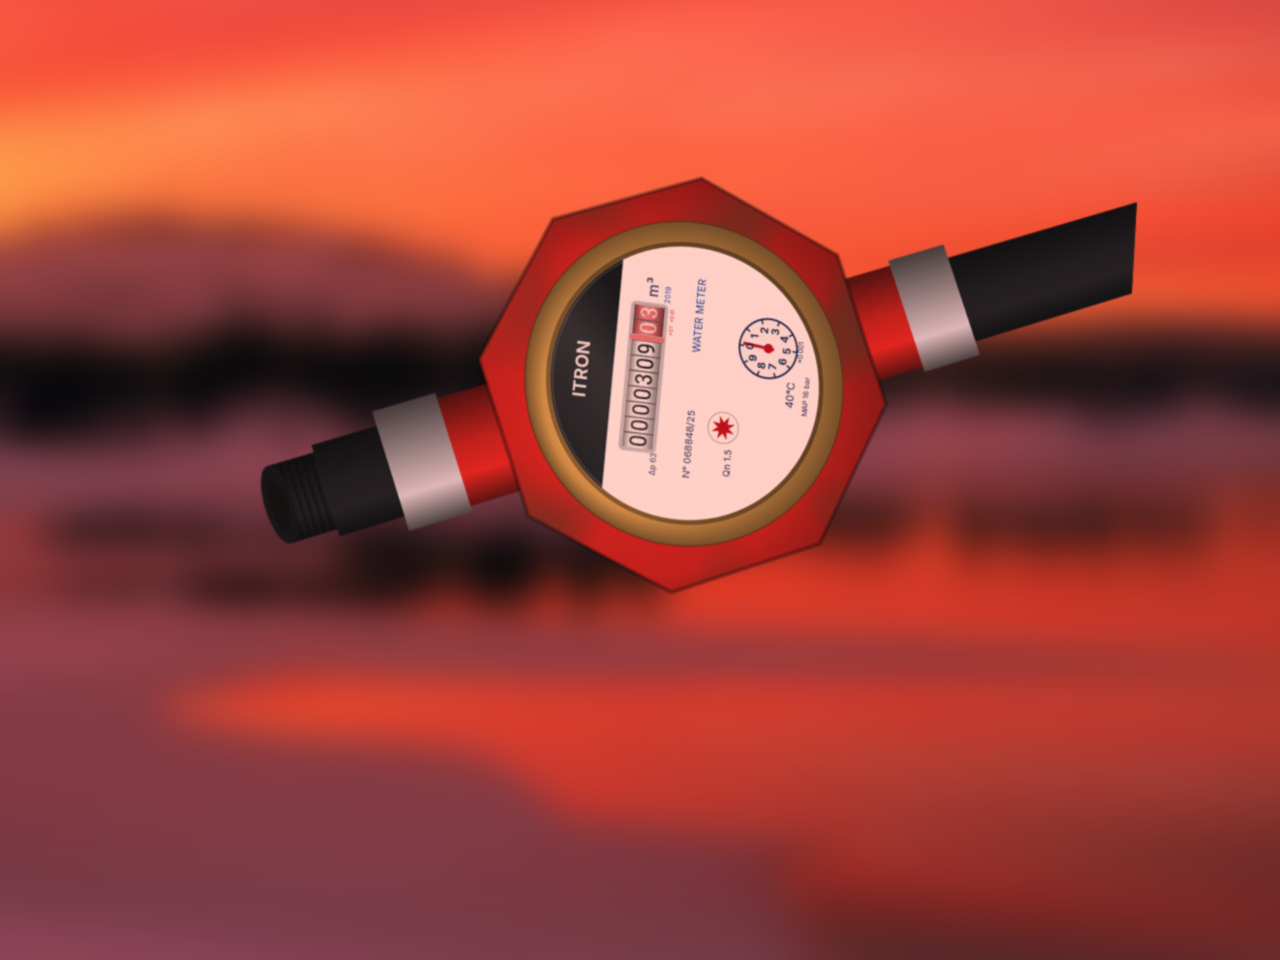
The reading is 309.030 m³
